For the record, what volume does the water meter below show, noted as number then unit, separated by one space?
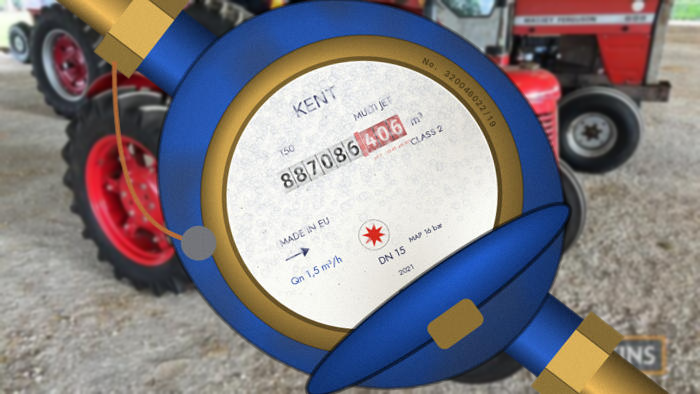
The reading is 887086.406 m³
